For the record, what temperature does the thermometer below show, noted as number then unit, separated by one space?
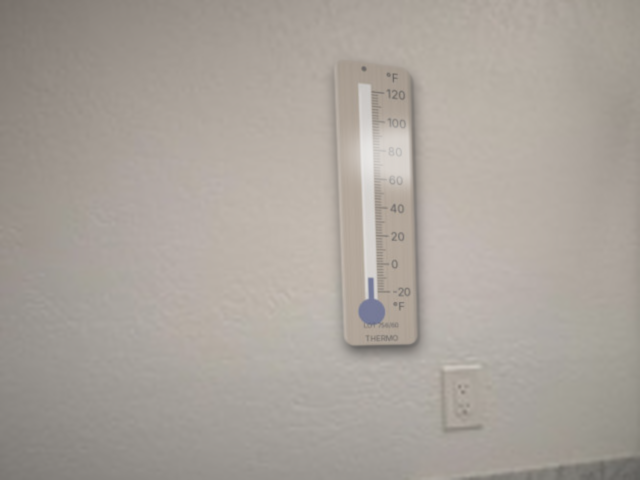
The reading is -10 °F
